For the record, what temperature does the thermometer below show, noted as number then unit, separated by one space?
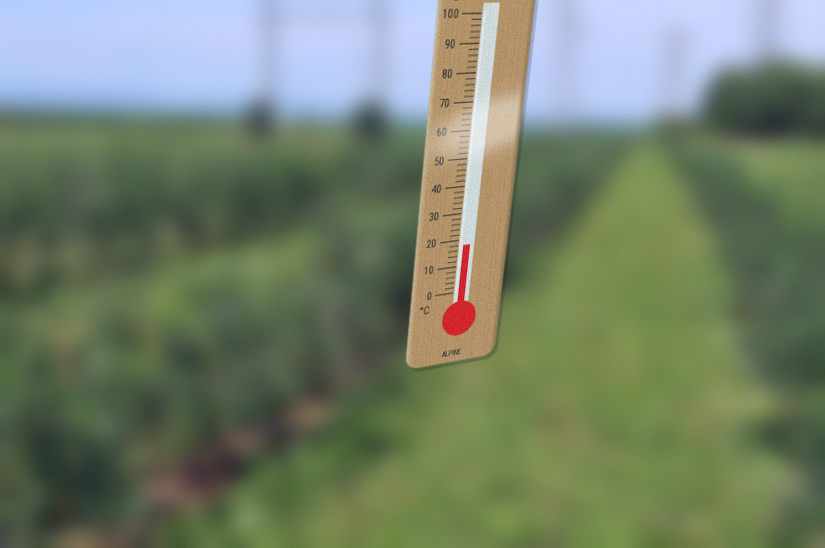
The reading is 18 °C
